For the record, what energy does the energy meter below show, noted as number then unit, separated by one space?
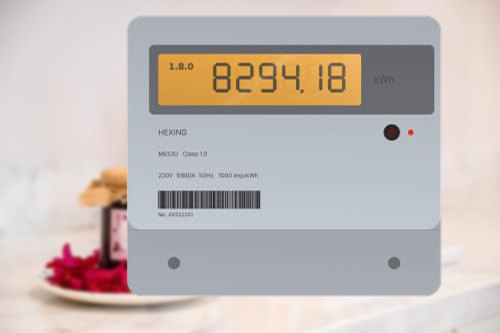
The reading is 8294.18 kWh
